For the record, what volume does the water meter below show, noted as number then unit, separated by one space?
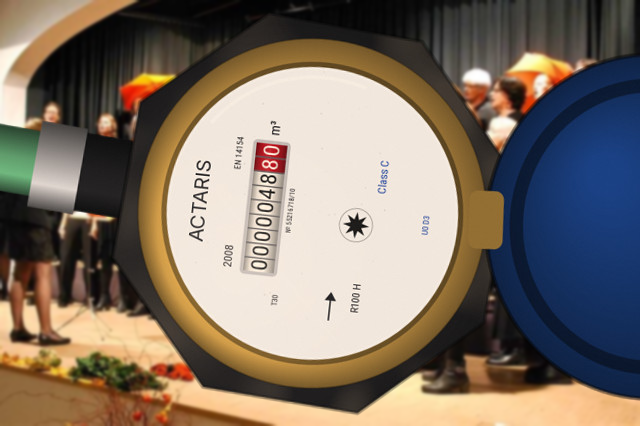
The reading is 48.80 m³
